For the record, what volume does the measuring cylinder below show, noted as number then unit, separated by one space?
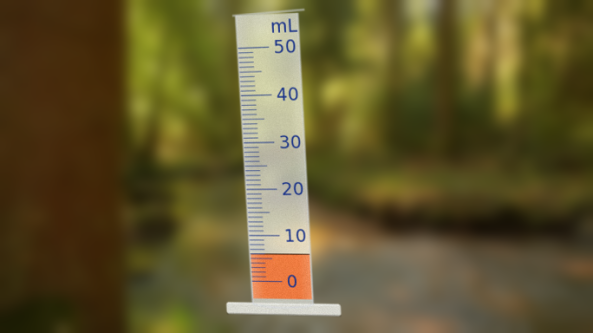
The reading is 6 mL
